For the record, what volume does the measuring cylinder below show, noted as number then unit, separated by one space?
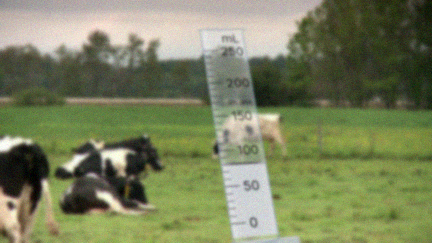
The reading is 80 mL
